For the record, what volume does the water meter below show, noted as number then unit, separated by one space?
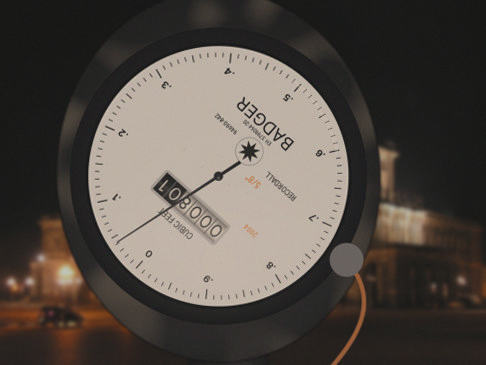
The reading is 801.04 ft³
